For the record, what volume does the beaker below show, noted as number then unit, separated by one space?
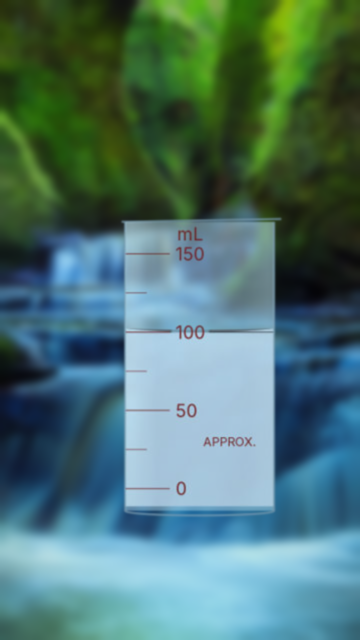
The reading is 100 mL
